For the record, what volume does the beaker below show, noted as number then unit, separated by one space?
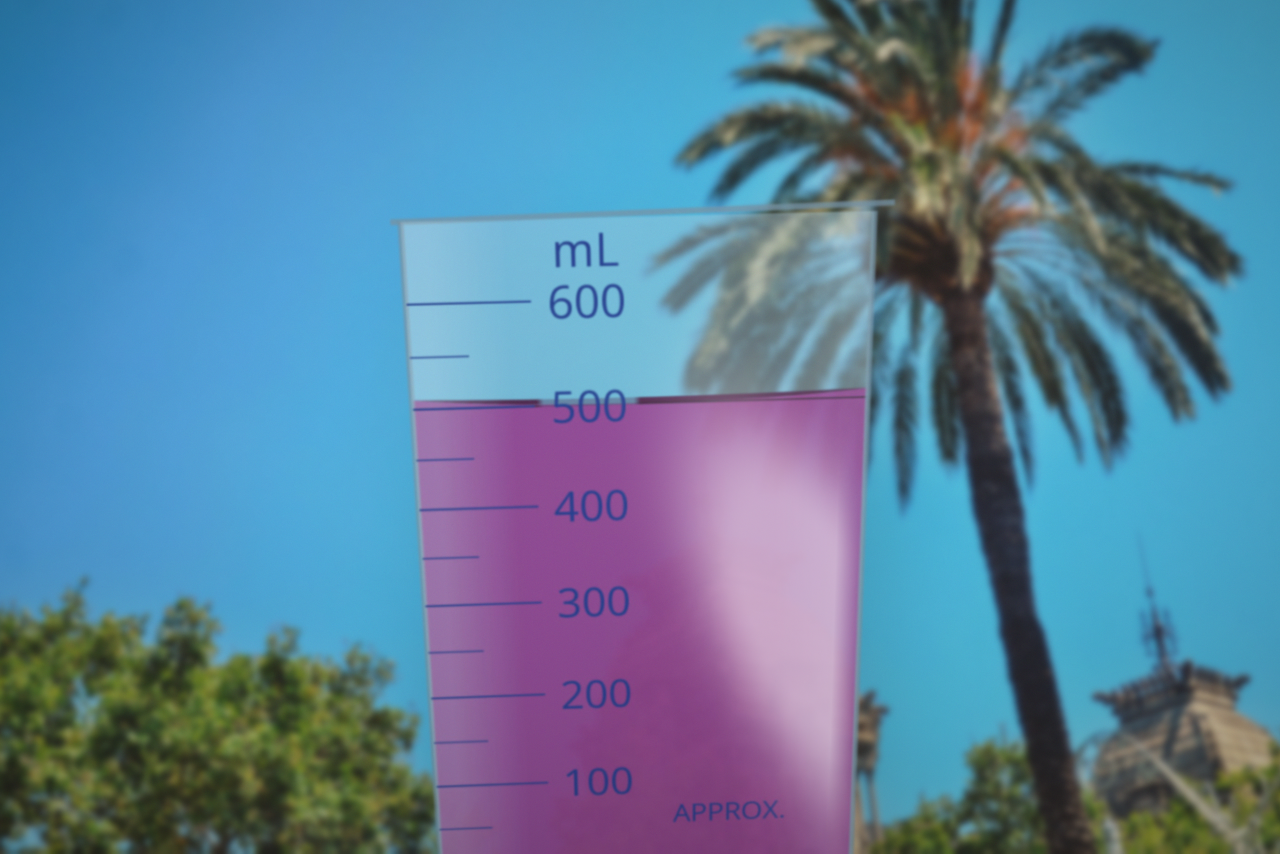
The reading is 500 mL
